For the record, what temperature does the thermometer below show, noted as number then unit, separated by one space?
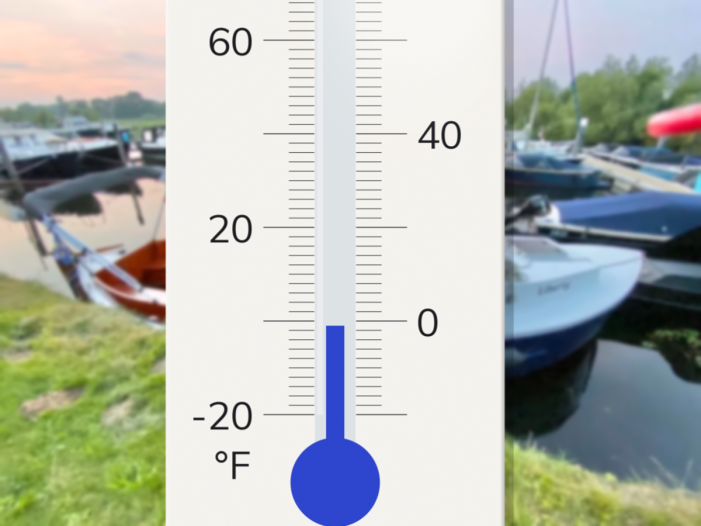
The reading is -1 °F
